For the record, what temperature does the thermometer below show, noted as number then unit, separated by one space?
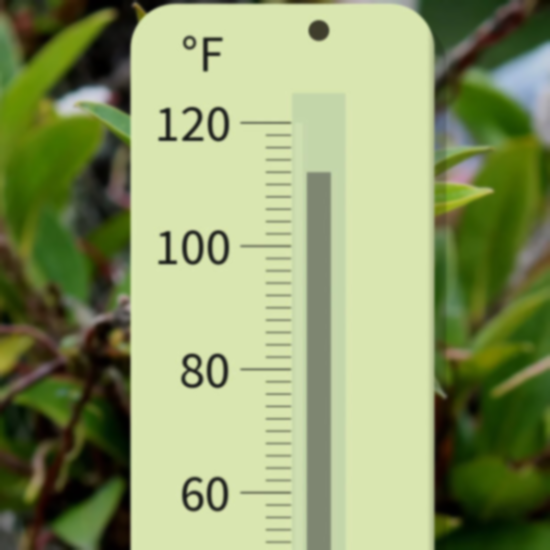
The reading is 112 °F
